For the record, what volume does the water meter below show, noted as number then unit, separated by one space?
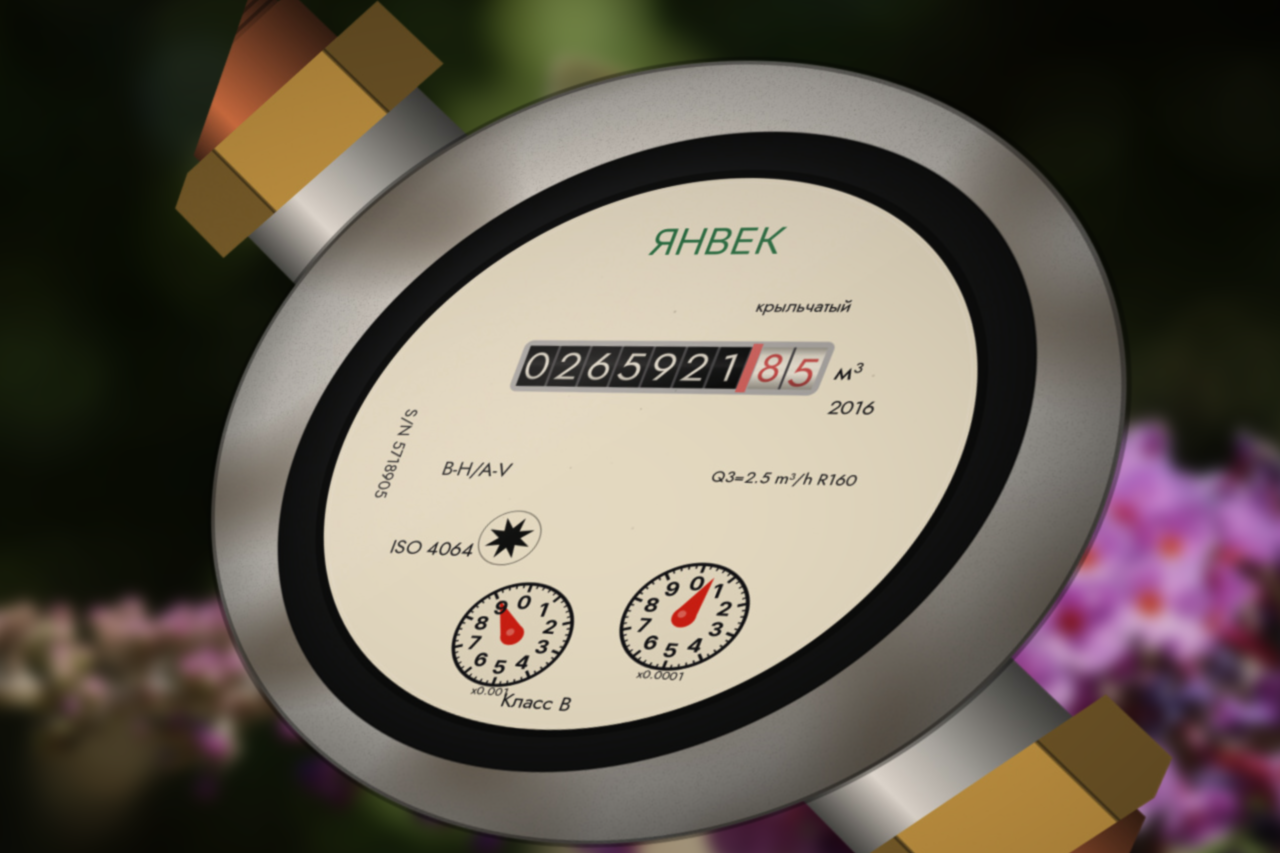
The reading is 265921.8490 m³
